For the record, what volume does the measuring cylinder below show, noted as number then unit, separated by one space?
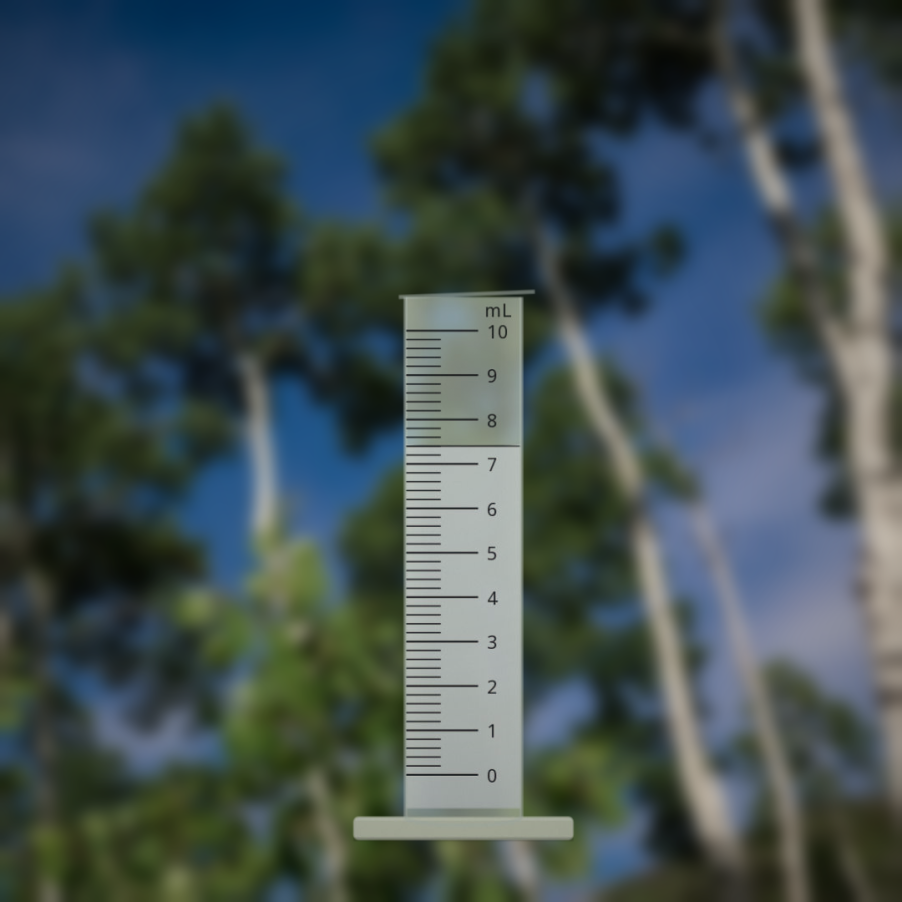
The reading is 7.4 mL
